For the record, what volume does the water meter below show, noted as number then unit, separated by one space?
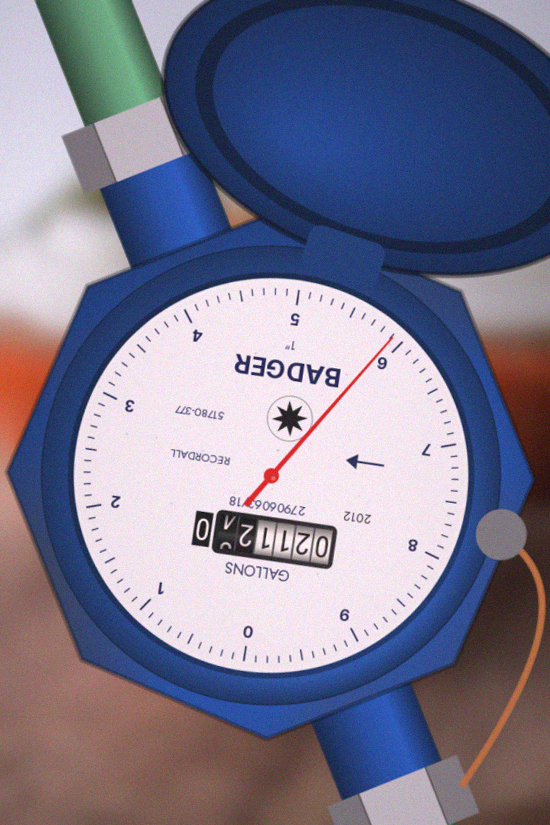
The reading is 211235.9 gal
